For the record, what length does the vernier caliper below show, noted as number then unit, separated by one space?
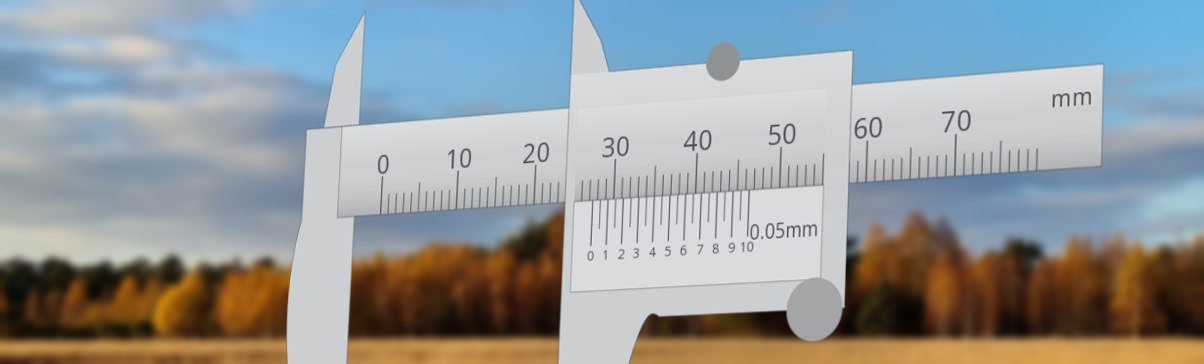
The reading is 27.4 mm
